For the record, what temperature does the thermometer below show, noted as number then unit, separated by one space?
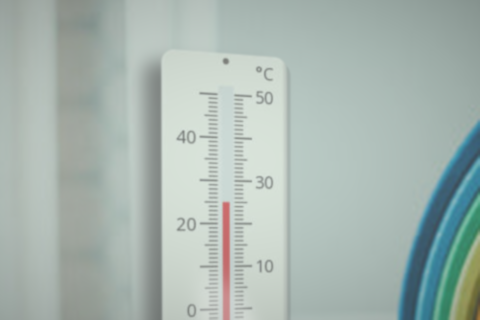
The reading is 25 °C
